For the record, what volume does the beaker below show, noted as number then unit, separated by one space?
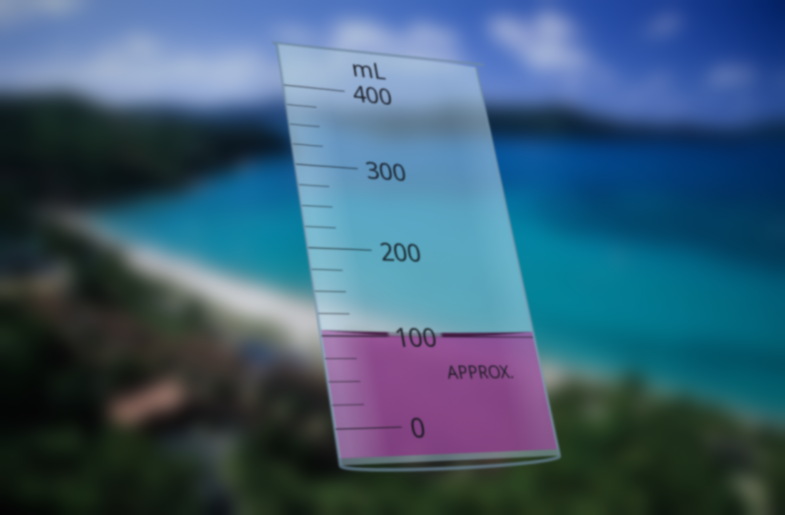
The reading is 100 mL
